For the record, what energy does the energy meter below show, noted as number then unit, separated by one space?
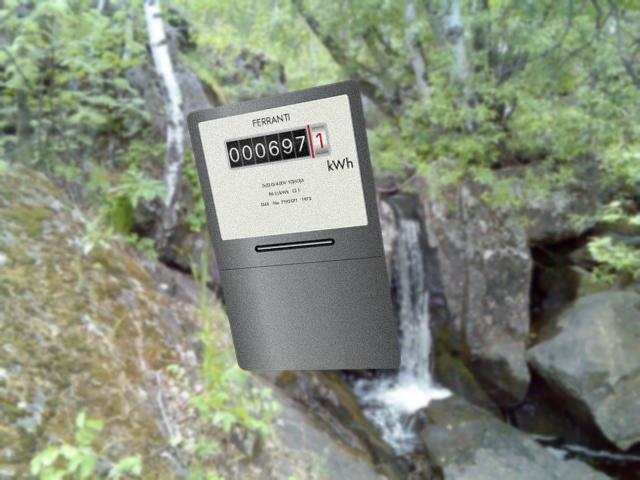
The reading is 697.1 kWh
